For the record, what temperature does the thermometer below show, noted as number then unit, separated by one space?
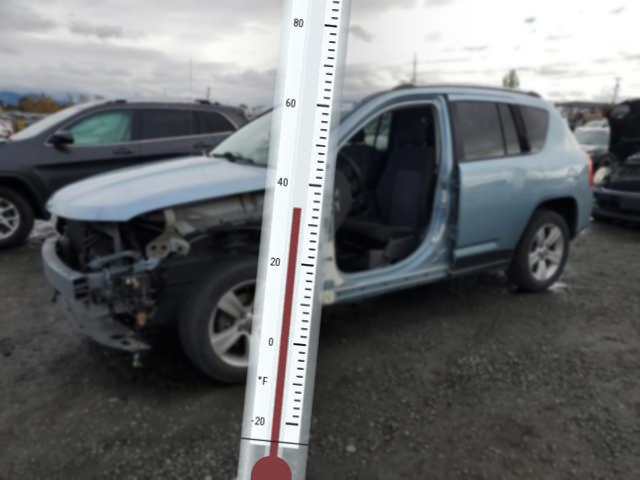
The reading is 34 °F
